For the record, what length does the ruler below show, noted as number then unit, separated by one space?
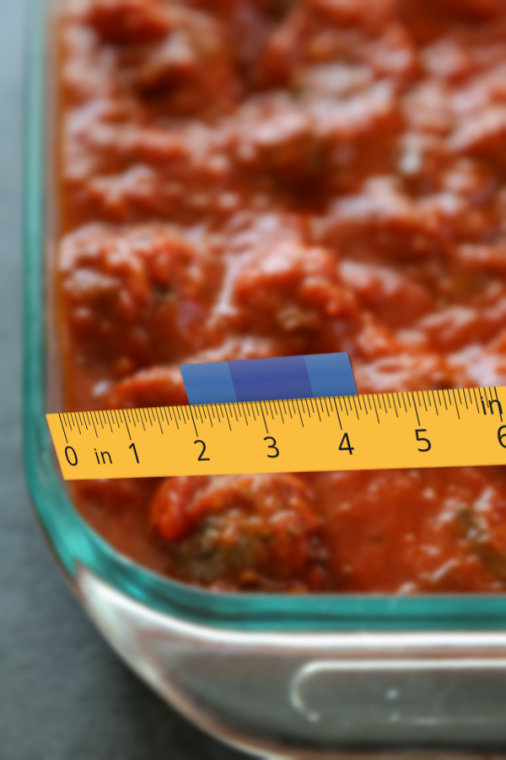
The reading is 2.3125 in
